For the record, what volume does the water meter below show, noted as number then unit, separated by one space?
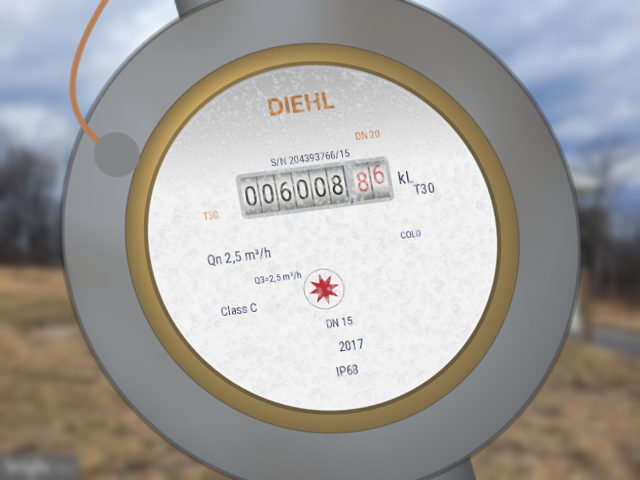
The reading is 6008.86 kL
